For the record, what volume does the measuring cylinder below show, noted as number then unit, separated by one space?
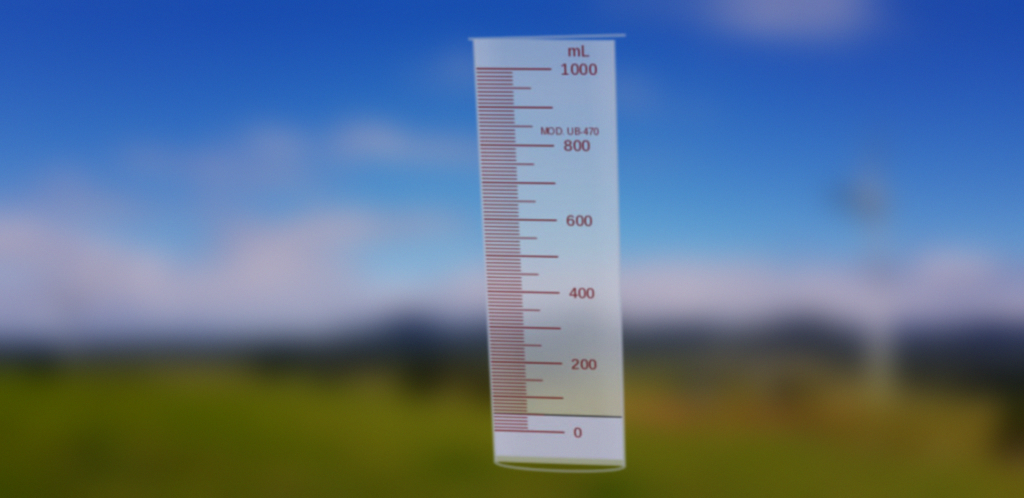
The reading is 50 mL
